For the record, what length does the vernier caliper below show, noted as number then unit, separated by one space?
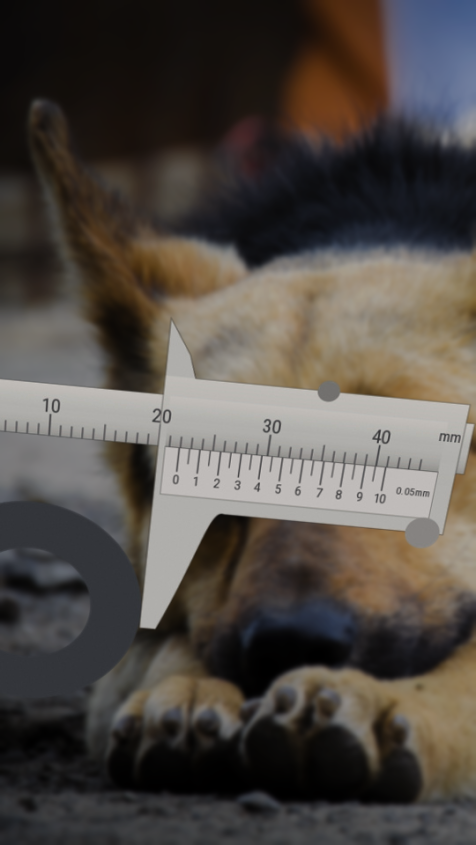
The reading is 21.9 mm
